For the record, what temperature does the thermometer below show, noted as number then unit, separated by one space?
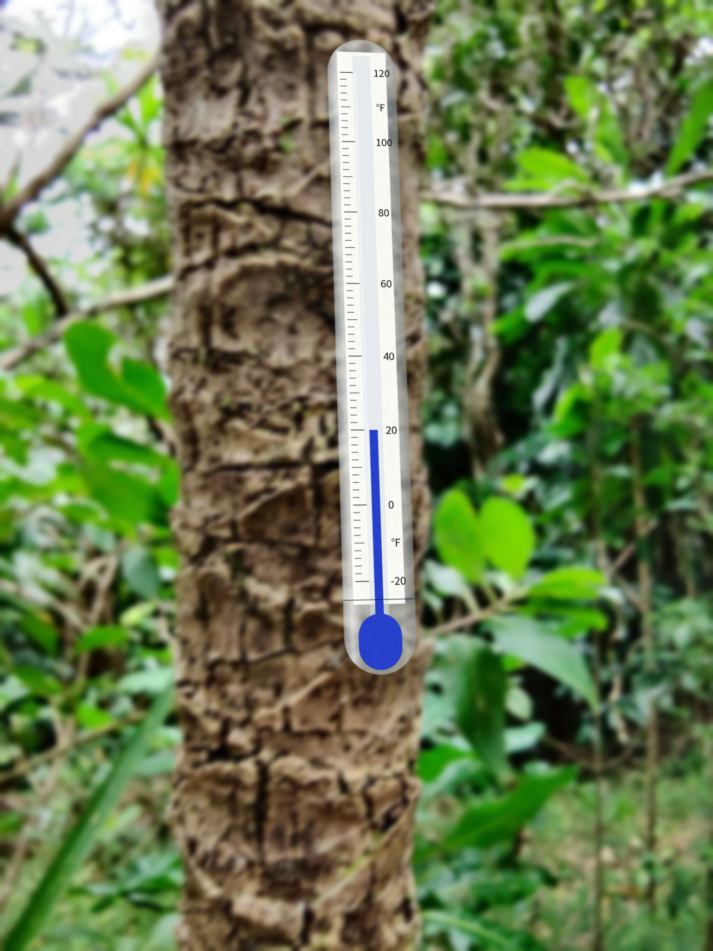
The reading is 20 °F
